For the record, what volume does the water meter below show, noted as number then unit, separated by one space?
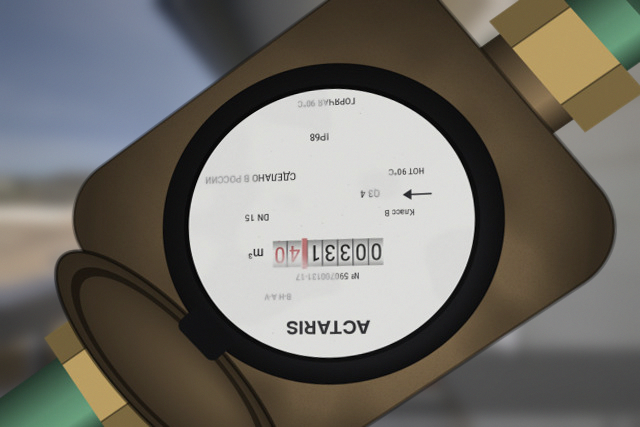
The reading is 331.40 m³
